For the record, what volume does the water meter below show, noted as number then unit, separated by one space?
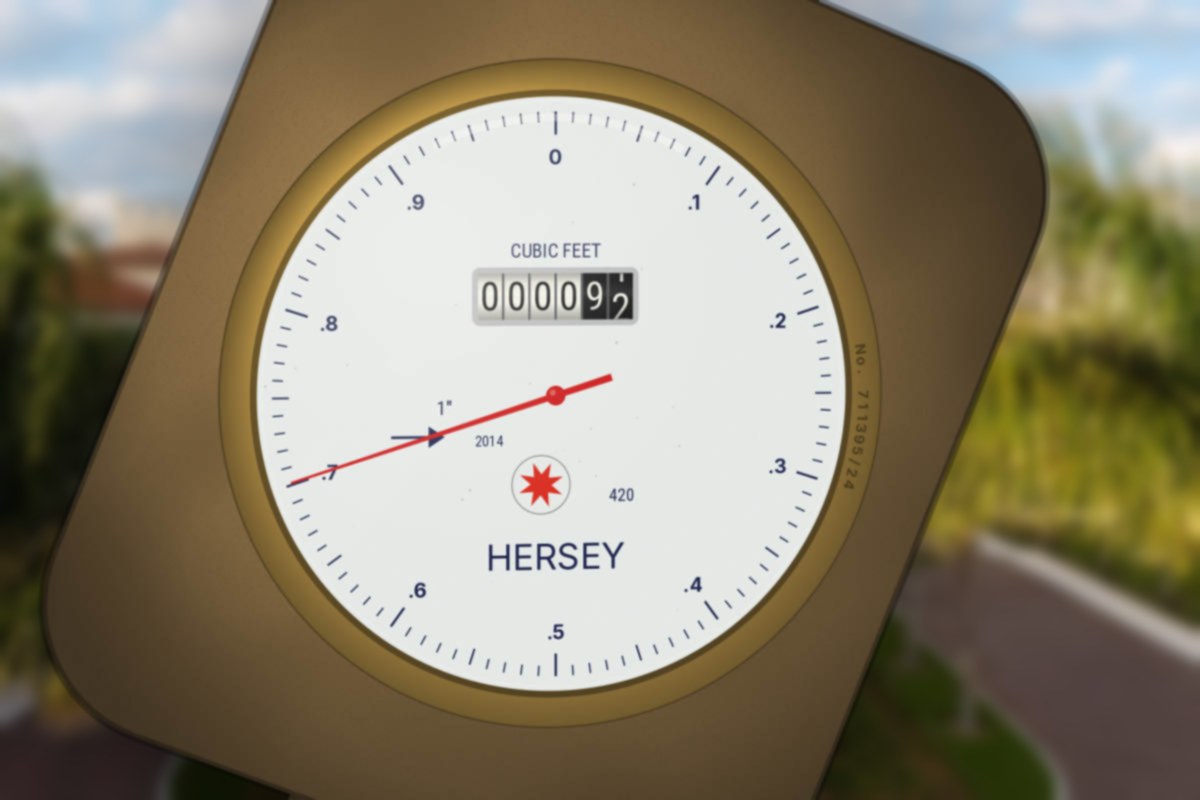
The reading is 91.70 ft³
